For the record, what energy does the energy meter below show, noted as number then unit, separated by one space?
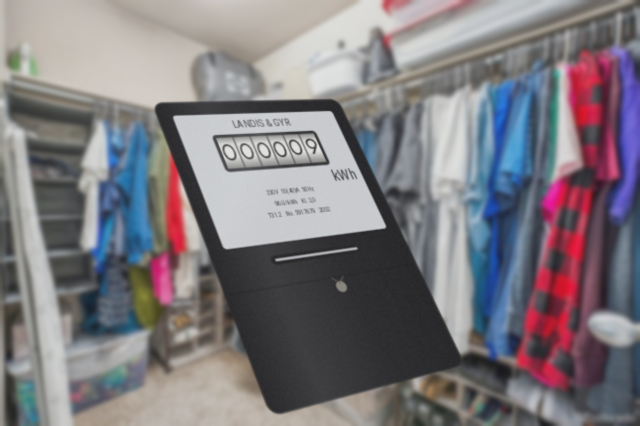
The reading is 9 kWh
